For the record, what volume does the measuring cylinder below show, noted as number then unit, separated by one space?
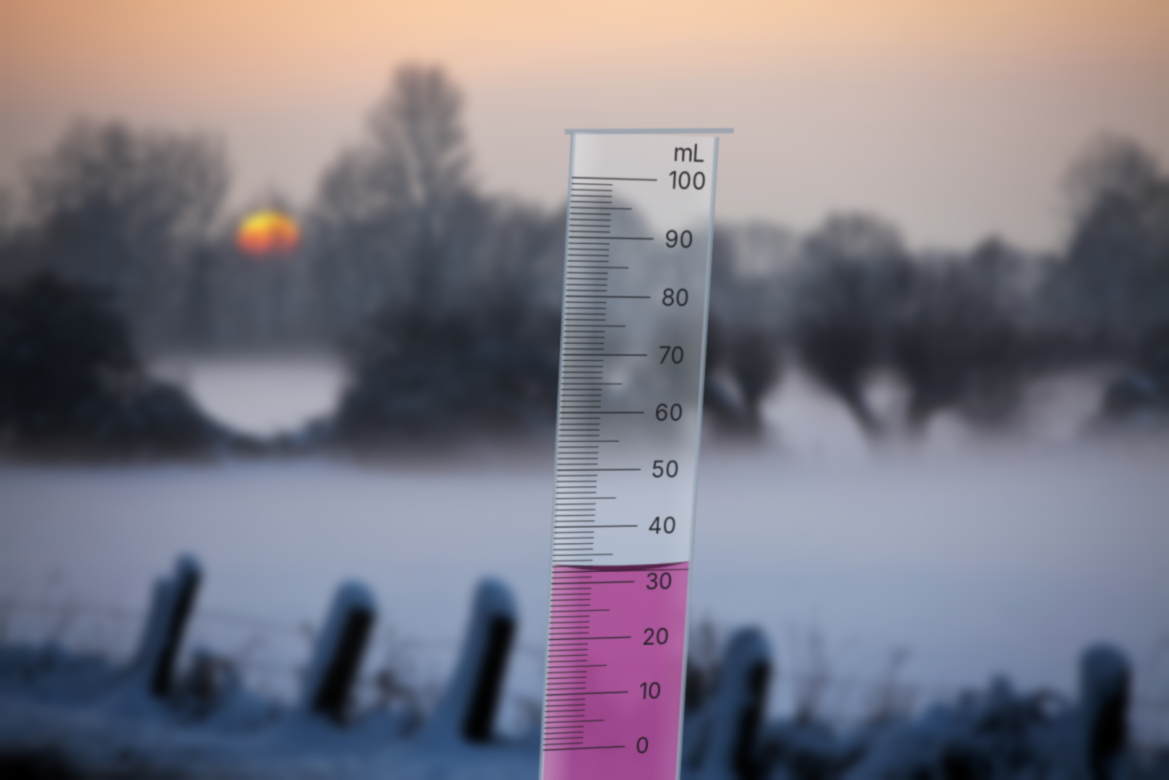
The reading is 32 mL
